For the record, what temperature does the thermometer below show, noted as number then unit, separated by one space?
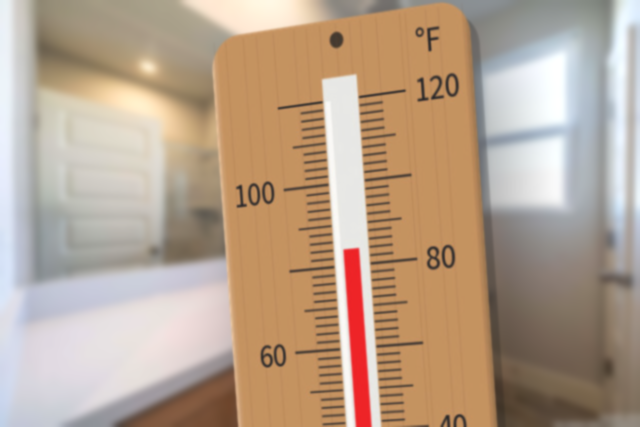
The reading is 84 °F
